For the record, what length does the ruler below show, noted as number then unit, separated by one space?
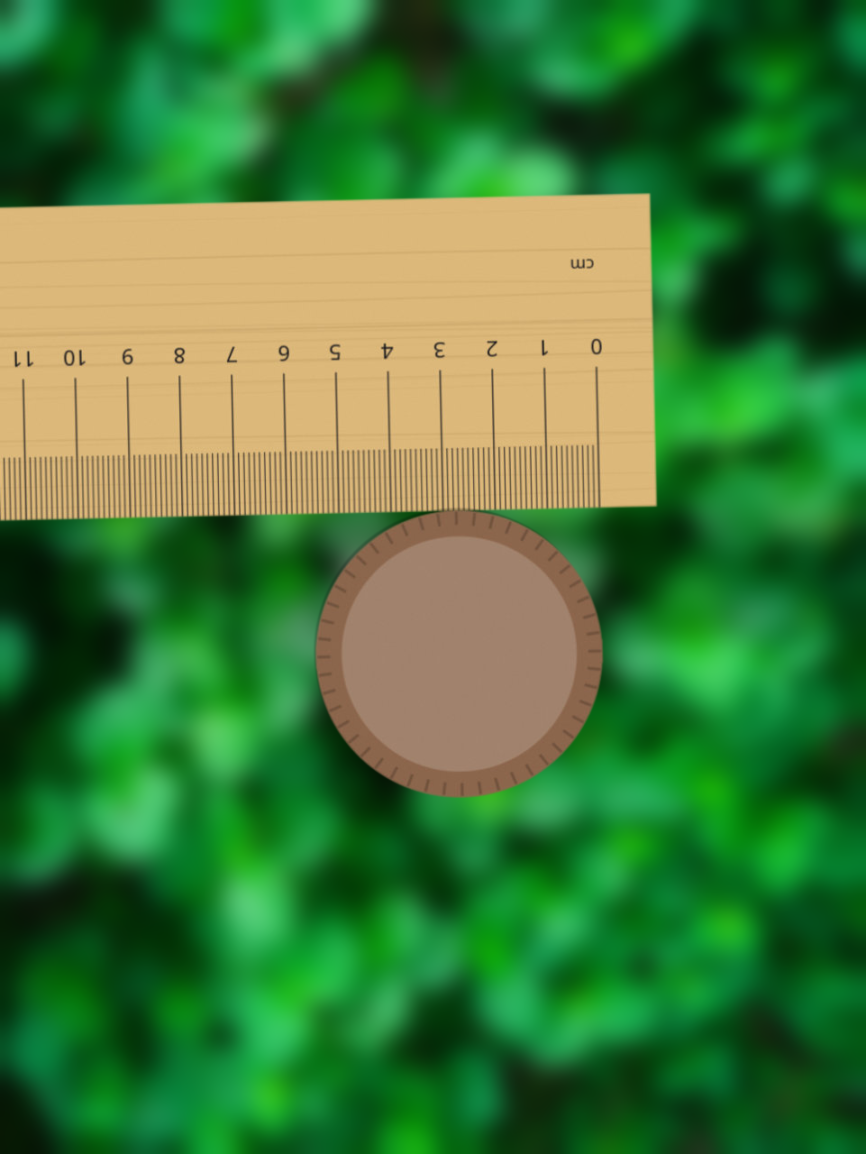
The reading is 5.5 cm
